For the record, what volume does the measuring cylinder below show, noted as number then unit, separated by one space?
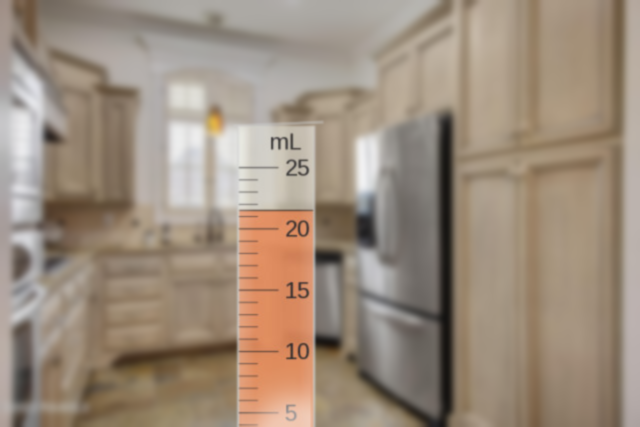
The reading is 21.5 mL
